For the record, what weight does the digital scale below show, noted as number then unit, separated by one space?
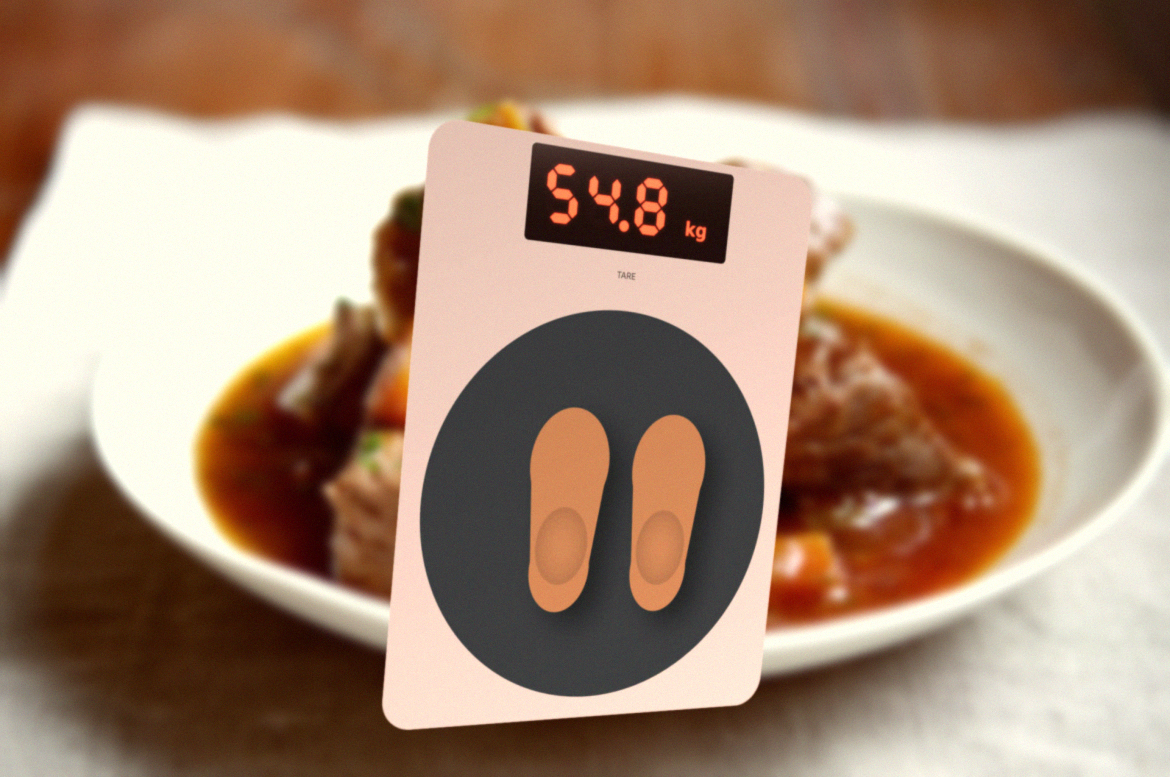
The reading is 54.8 kg
